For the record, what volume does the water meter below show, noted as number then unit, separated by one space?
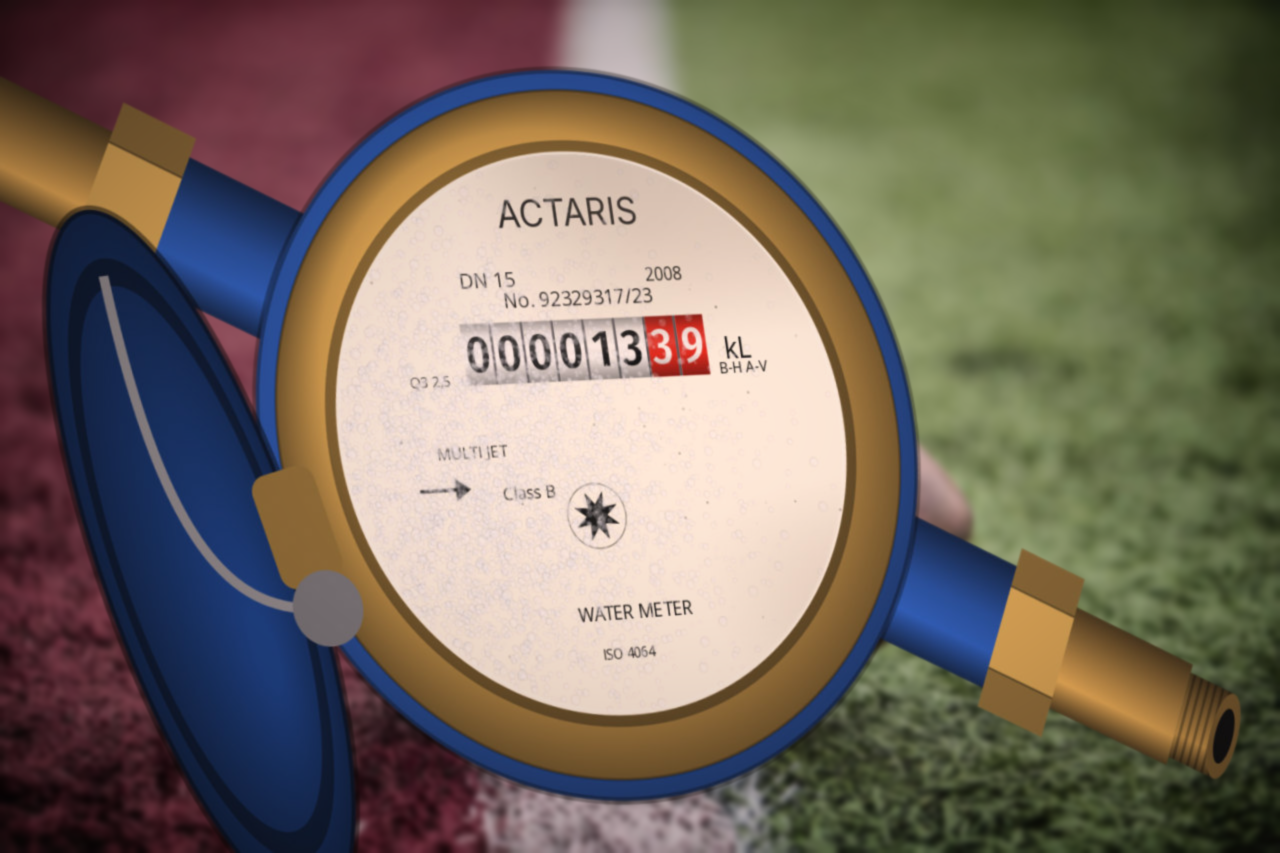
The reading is 13.39 kL
